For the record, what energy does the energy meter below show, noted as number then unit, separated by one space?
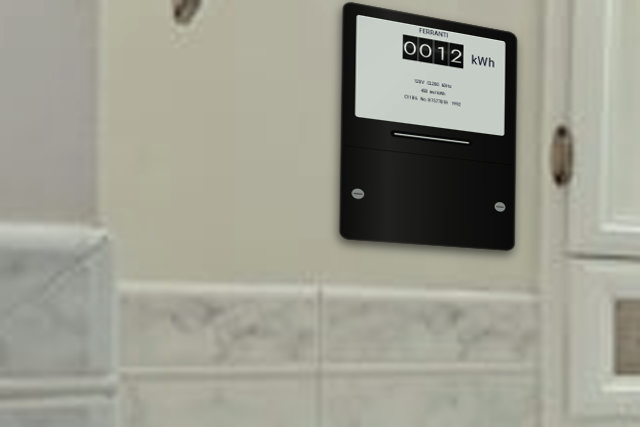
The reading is 12 kWh
